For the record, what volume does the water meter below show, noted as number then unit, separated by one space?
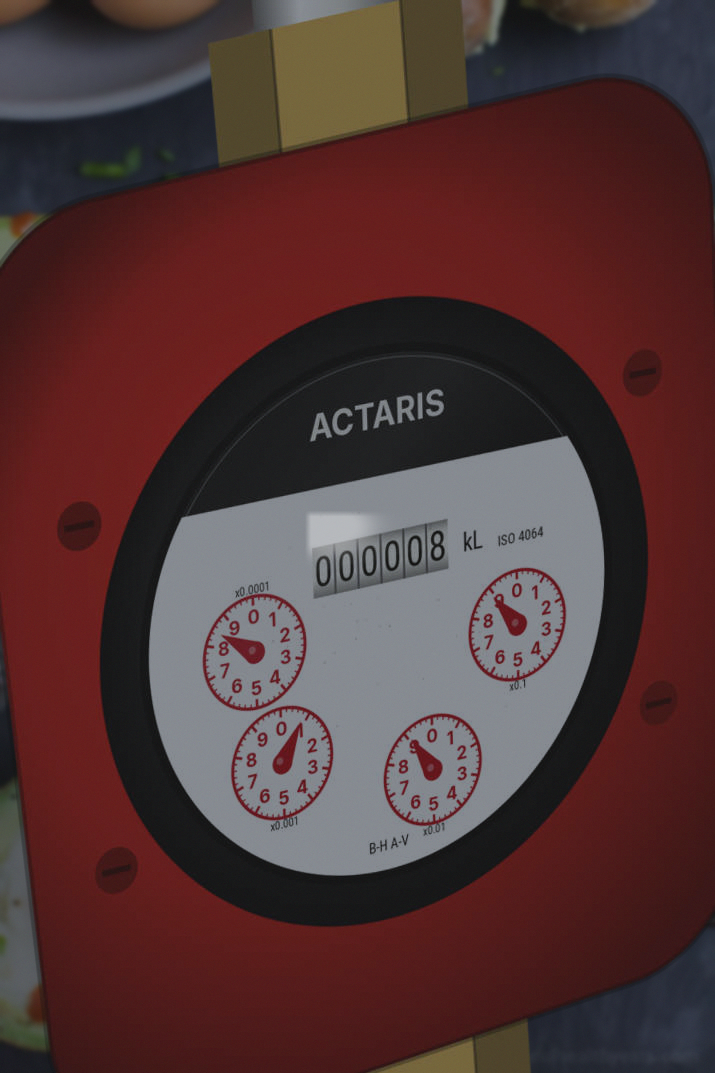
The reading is 8.8908 kL
